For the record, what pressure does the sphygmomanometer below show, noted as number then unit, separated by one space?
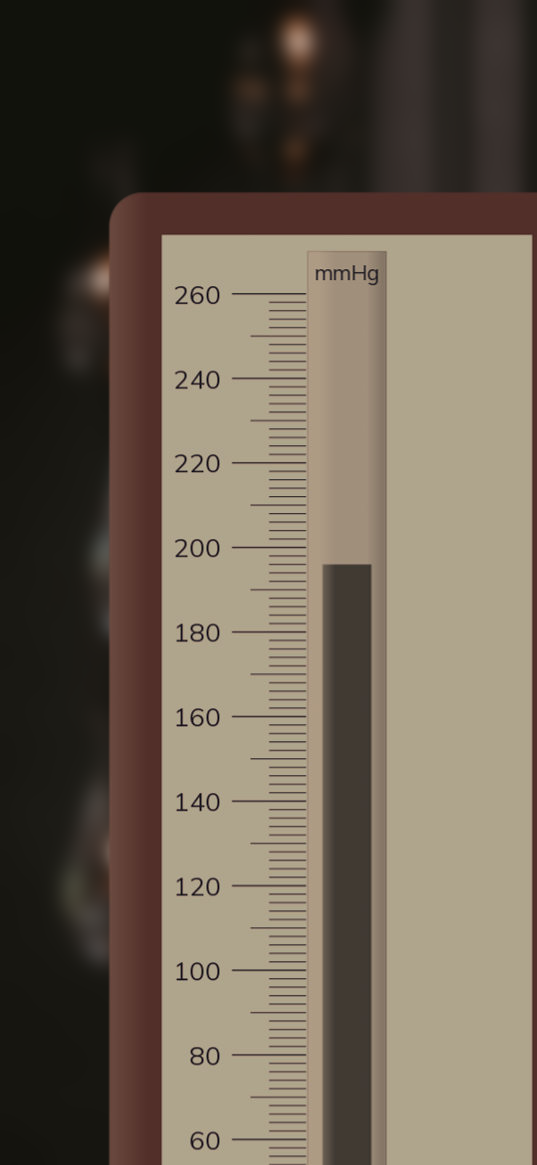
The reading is 196 mmHg
